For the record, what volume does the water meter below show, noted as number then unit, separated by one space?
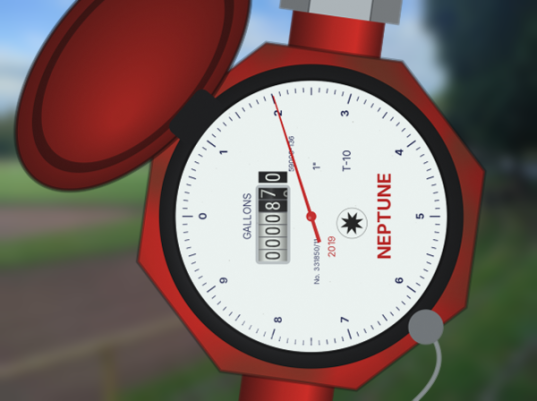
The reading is 872.0 gal
